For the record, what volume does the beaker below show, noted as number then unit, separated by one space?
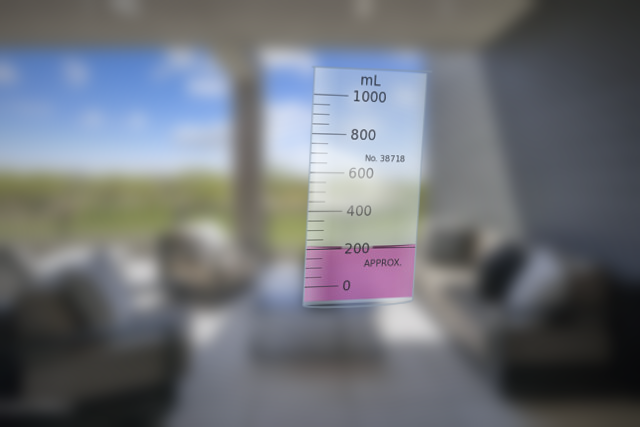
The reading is 200 mL
